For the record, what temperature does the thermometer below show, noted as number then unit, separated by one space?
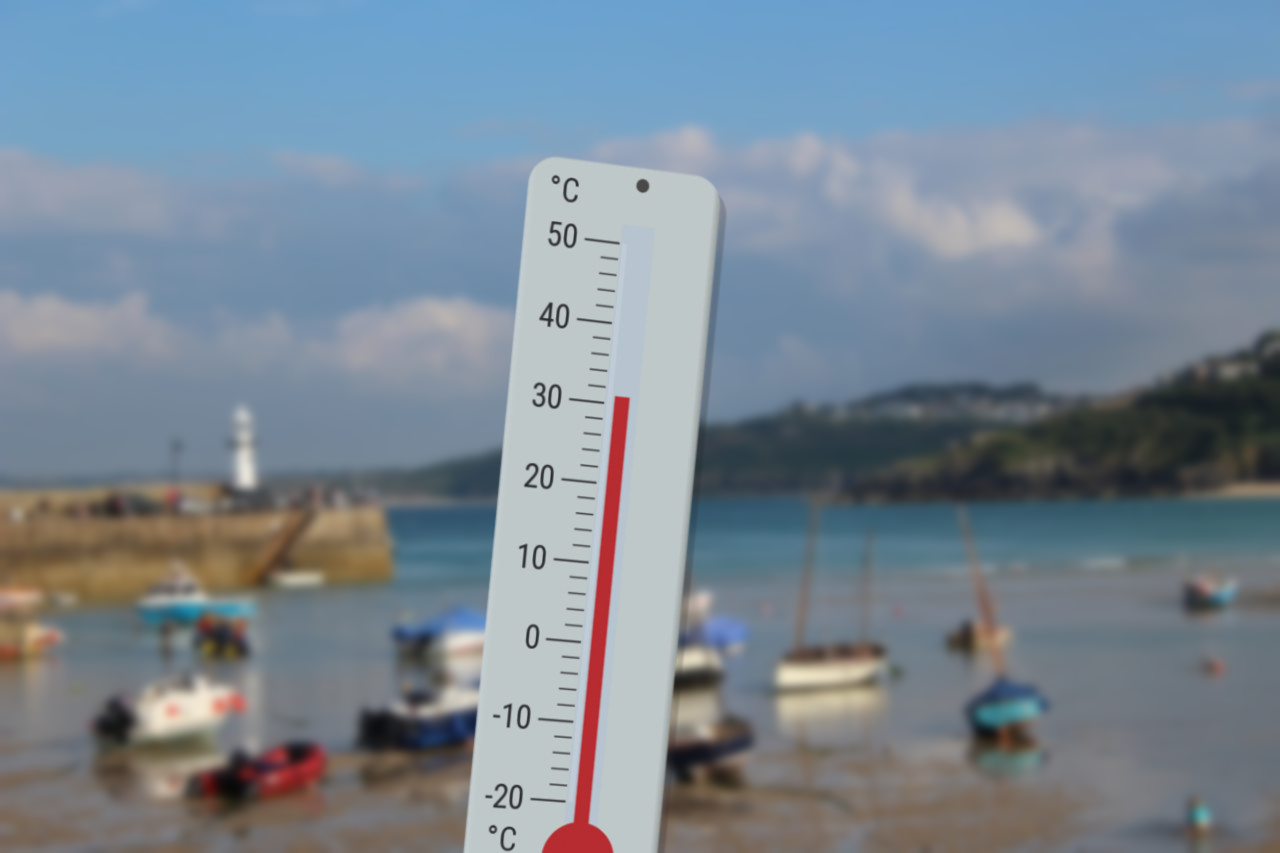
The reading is 31 °C
